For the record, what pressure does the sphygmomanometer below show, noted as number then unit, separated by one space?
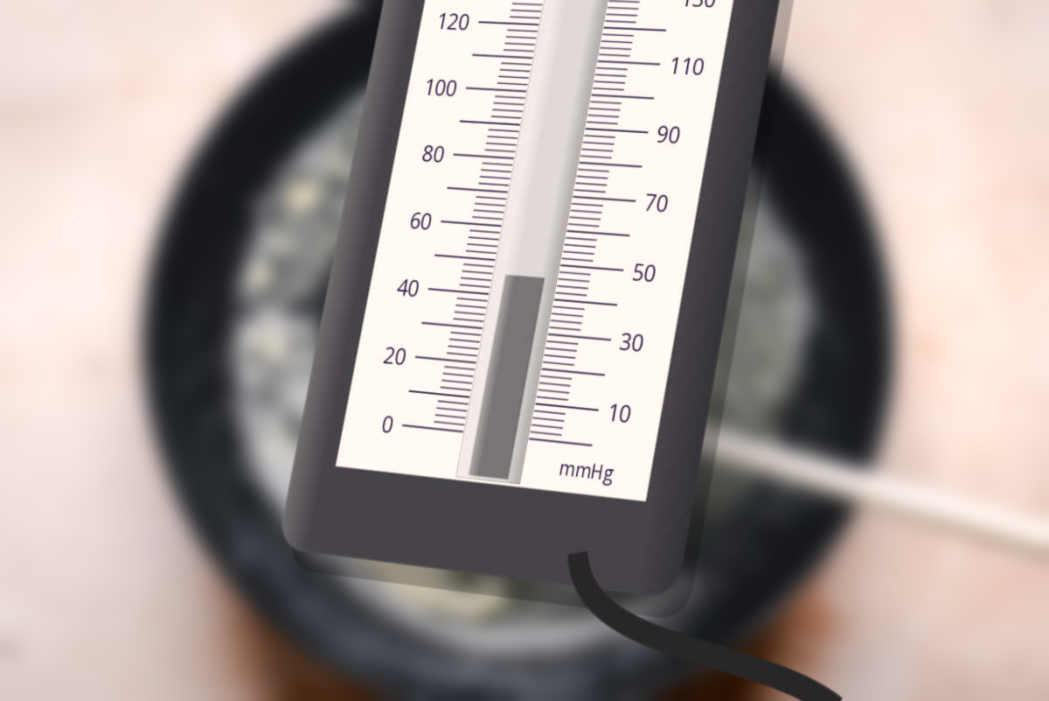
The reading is 46 mmHg
